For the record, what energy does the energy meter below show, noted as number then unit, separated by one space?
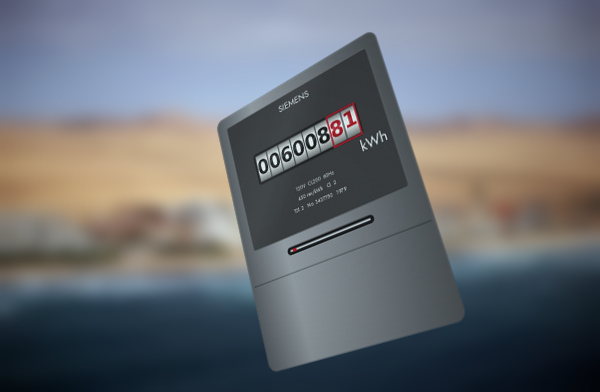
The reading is 6008.81 kWh
